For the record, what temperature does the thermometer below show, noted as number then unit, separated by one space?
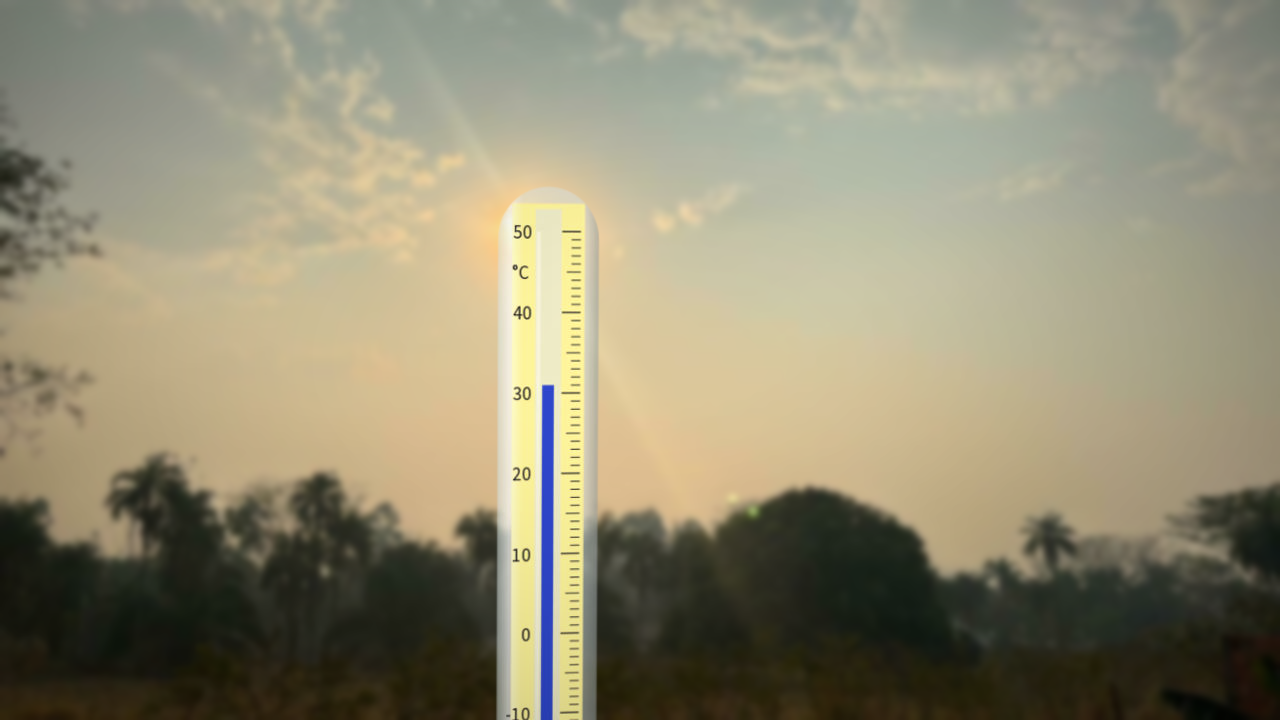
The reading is 31 °C
